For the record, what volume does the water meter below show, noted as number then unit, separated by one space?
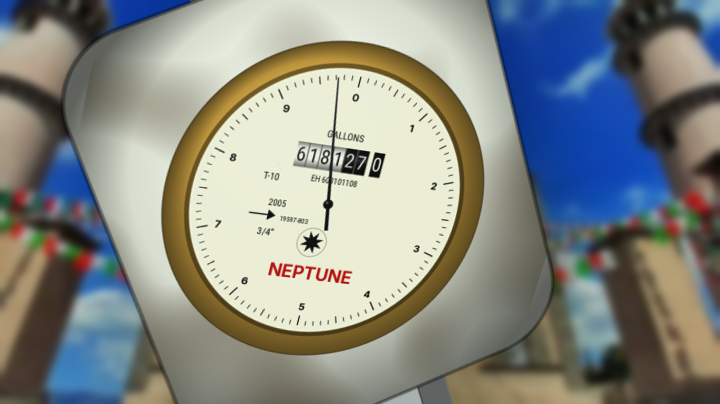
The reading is 6181269.7 gal
